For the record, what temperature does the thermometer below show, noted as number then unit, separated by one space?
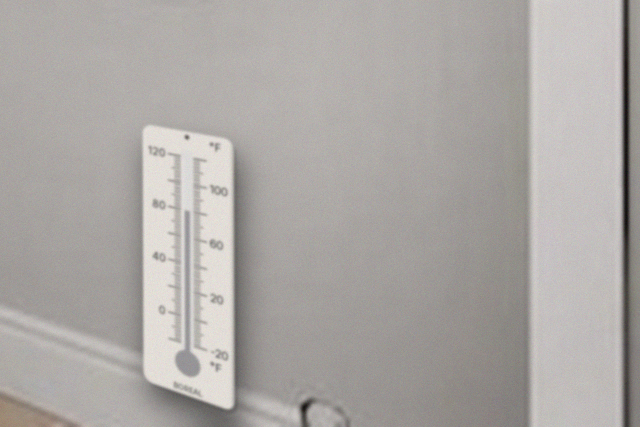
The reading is 80 °F
